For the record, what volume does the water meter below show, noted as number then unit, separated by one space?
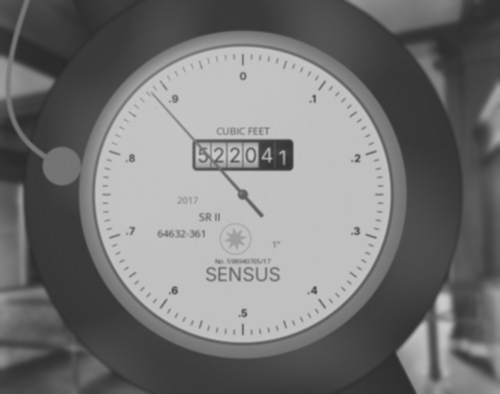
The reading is 522040.88 ft³
